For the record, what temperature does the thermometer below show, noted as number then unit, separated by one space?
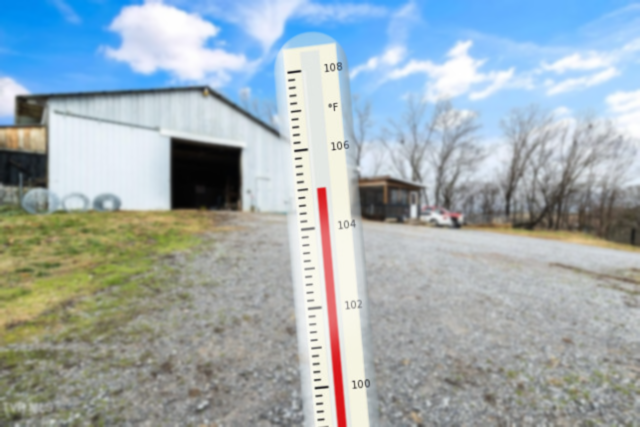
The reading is 105 °F
